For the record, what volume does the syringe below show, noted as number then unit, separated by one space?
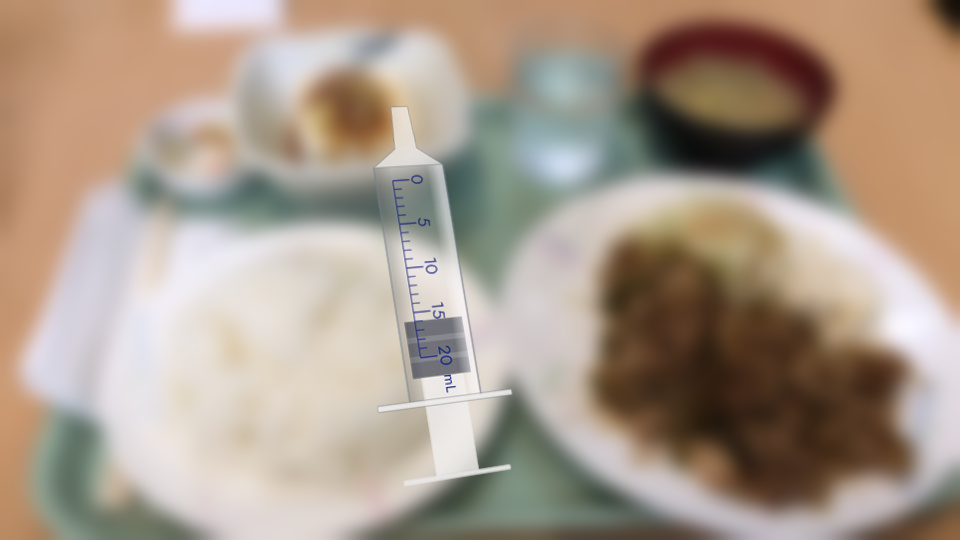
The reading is 16 mL
